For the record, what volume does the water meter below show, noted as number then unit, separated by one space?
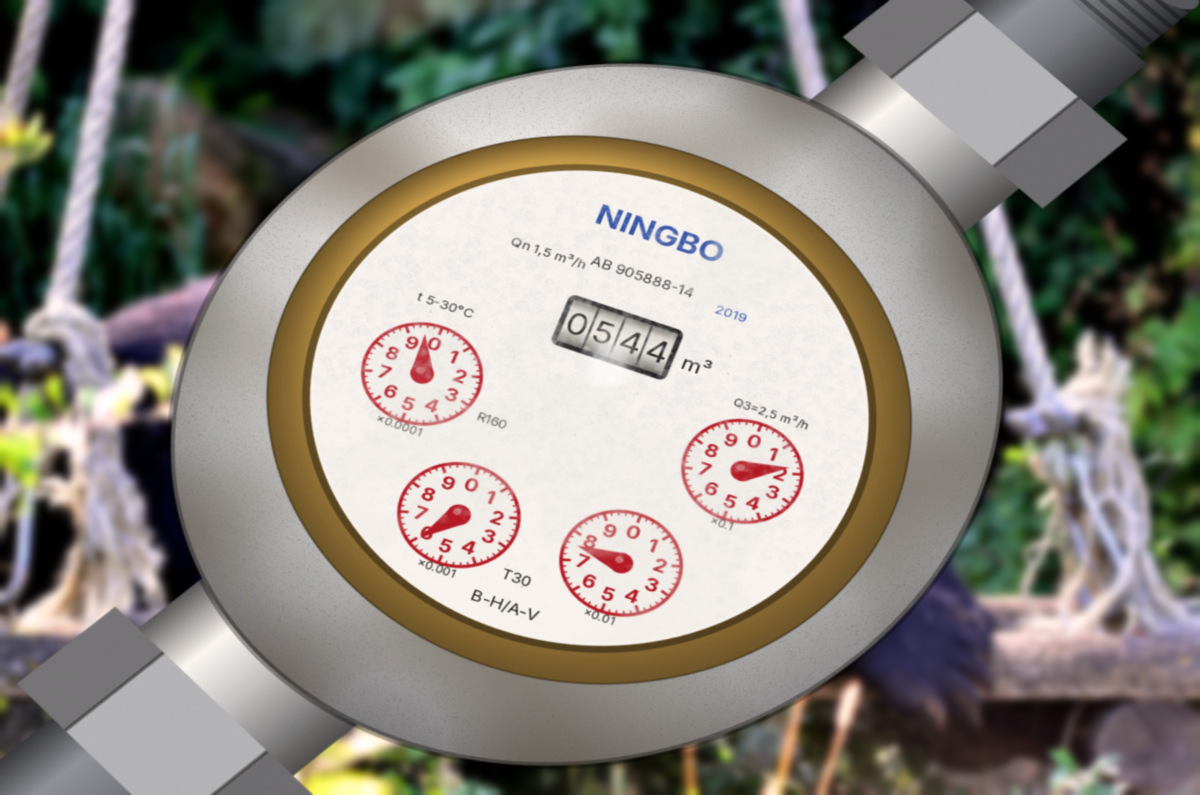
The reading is 544.1759 m³
